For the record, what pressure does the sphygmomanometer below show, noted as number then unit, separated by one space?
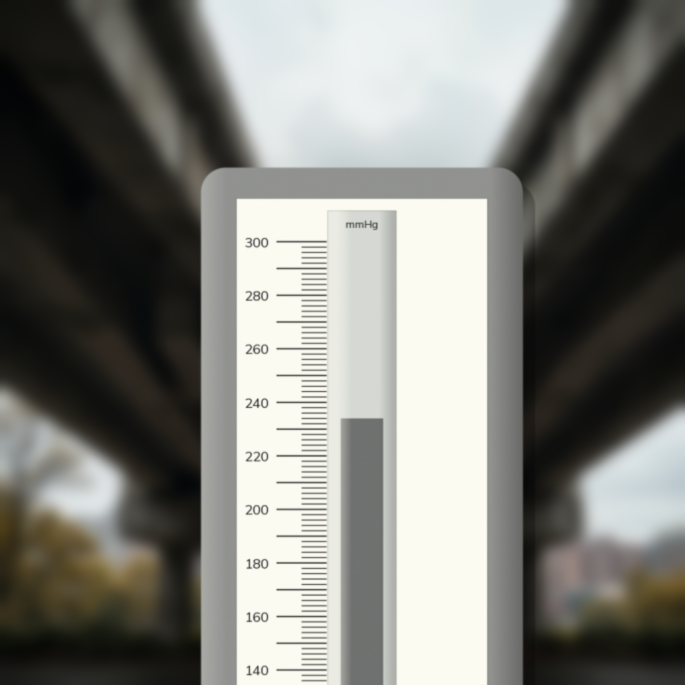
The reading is 234 mmHg
